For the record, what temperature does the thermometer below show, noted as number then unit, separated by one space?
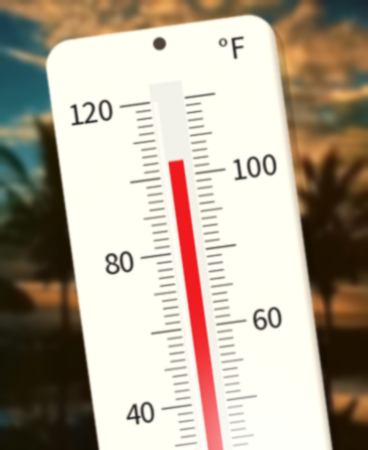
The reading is 104 °F
